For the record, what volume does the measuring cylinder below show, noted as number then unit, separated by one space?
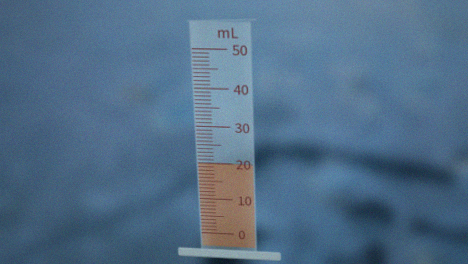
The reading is 20 mL
